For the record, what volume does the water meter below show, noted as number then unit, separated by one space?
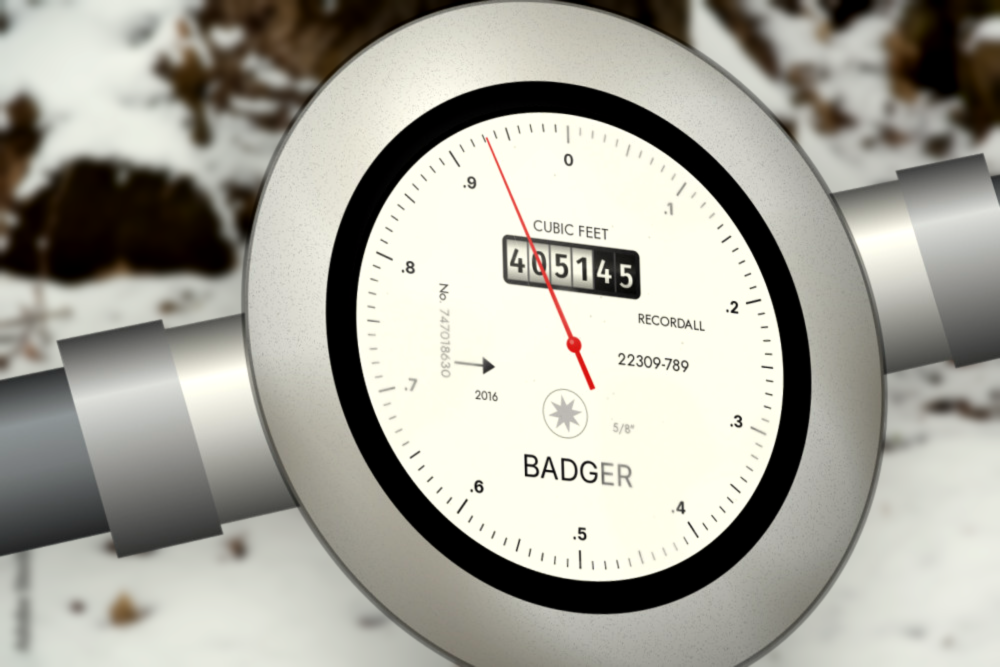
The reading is 405144.93 ft³
